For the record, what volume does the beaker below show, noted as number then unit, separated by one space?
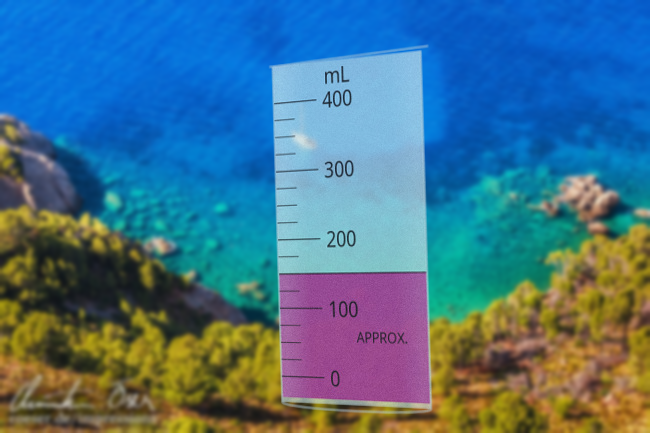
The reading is 150 mL
